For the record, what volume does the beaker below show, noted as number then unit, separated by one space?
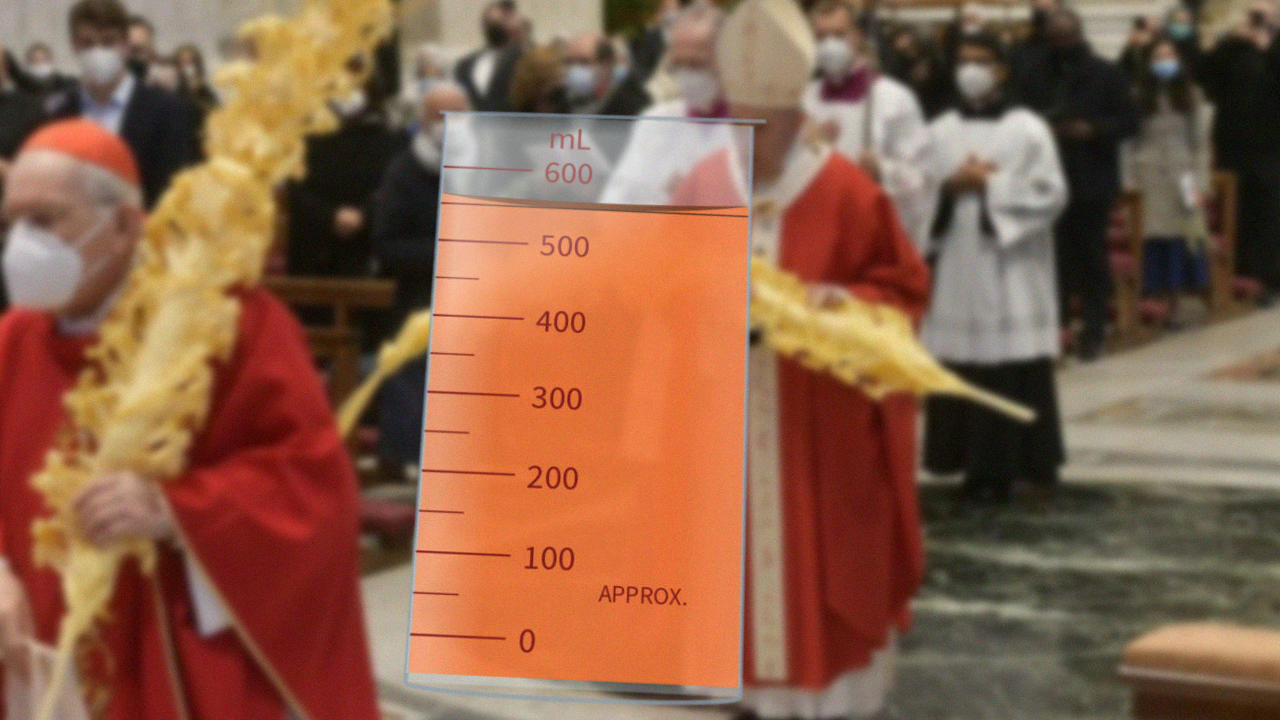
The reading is 550 mL
